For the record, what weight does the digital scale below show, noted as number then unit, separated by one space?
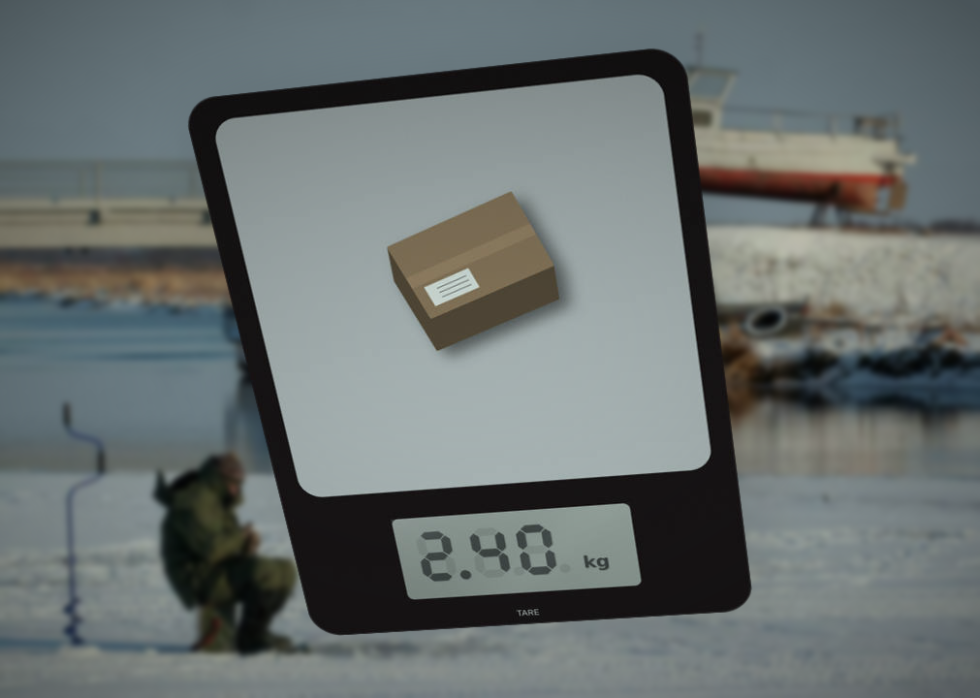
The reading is 2.40 kg
